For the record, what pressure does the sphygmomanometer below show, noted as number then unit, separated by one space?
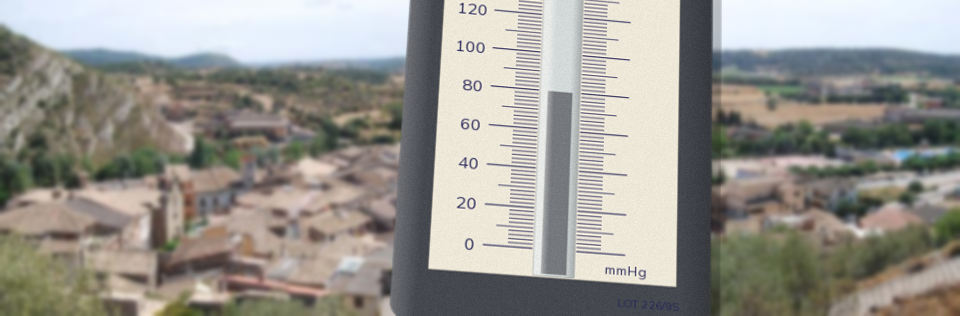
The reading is 80 mmHg
